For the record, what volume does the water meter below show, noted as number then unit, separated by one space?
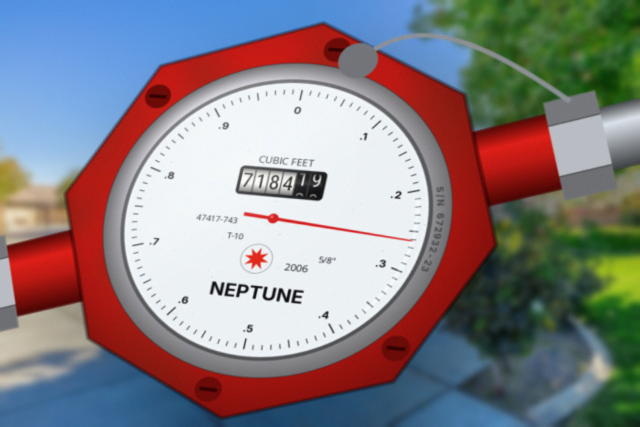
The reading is 718419.26 ft³
